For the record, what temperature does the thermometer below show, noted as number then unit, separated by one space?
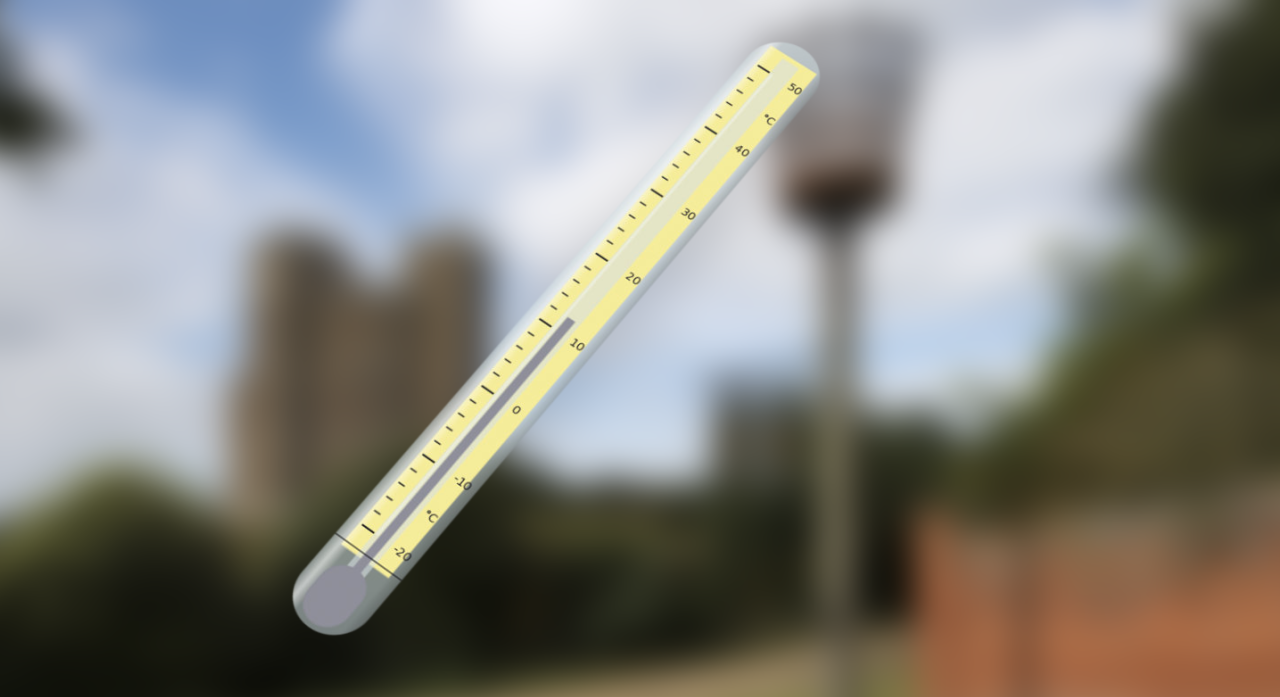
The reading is 12 °C
